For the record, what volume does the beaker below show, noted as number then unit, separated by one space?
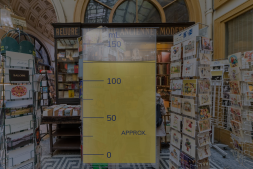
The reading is 125 mL
